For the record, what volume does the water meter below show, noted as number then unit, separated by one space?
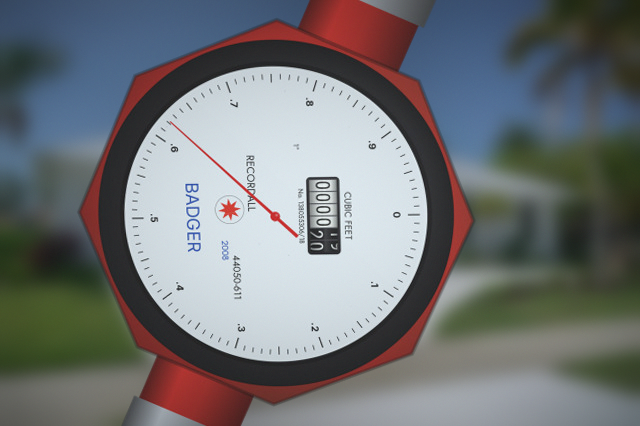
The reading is 19.62 ft³
